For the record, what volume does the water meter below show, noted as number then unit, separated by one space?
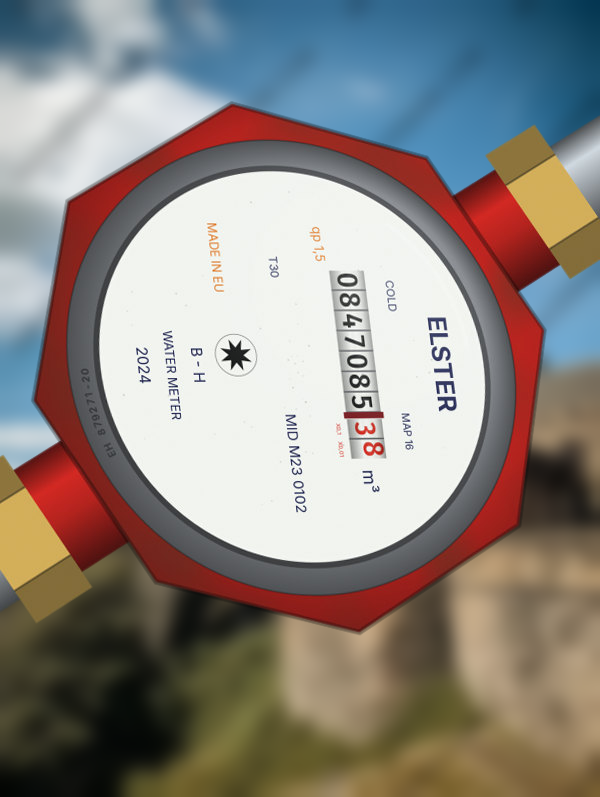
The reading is 847085.38 m³
